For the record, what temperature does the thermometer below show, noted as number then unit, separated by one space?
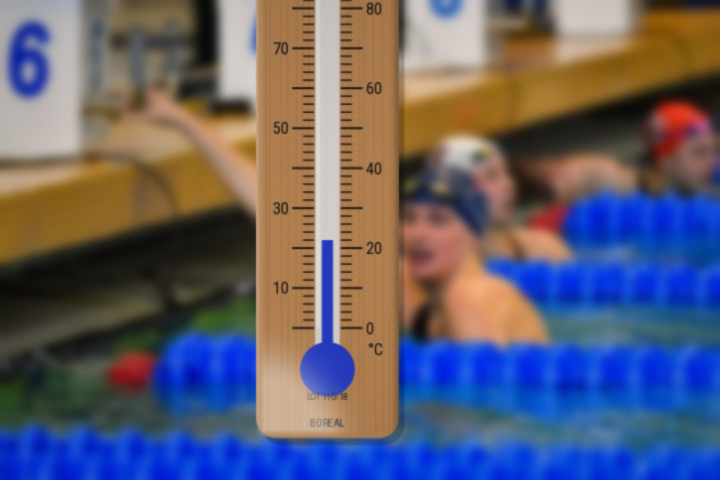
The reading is 22 °C
